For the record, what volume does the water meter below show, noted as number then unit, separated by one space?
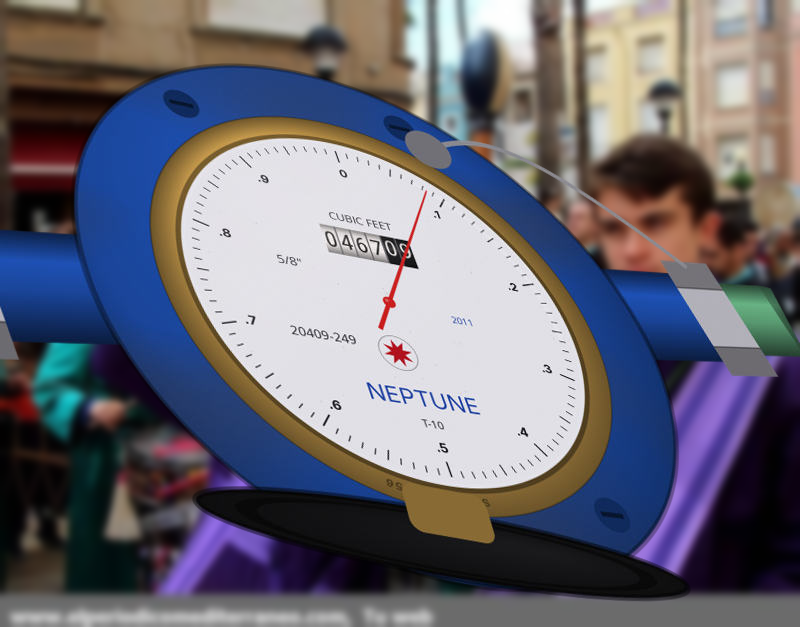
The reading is 46709.08 ft³
